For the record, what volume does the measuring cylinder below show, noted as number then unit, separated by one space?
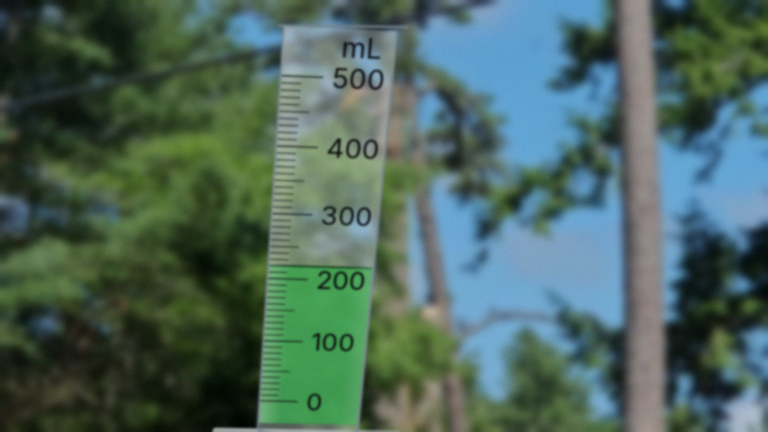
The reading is 220 mL
